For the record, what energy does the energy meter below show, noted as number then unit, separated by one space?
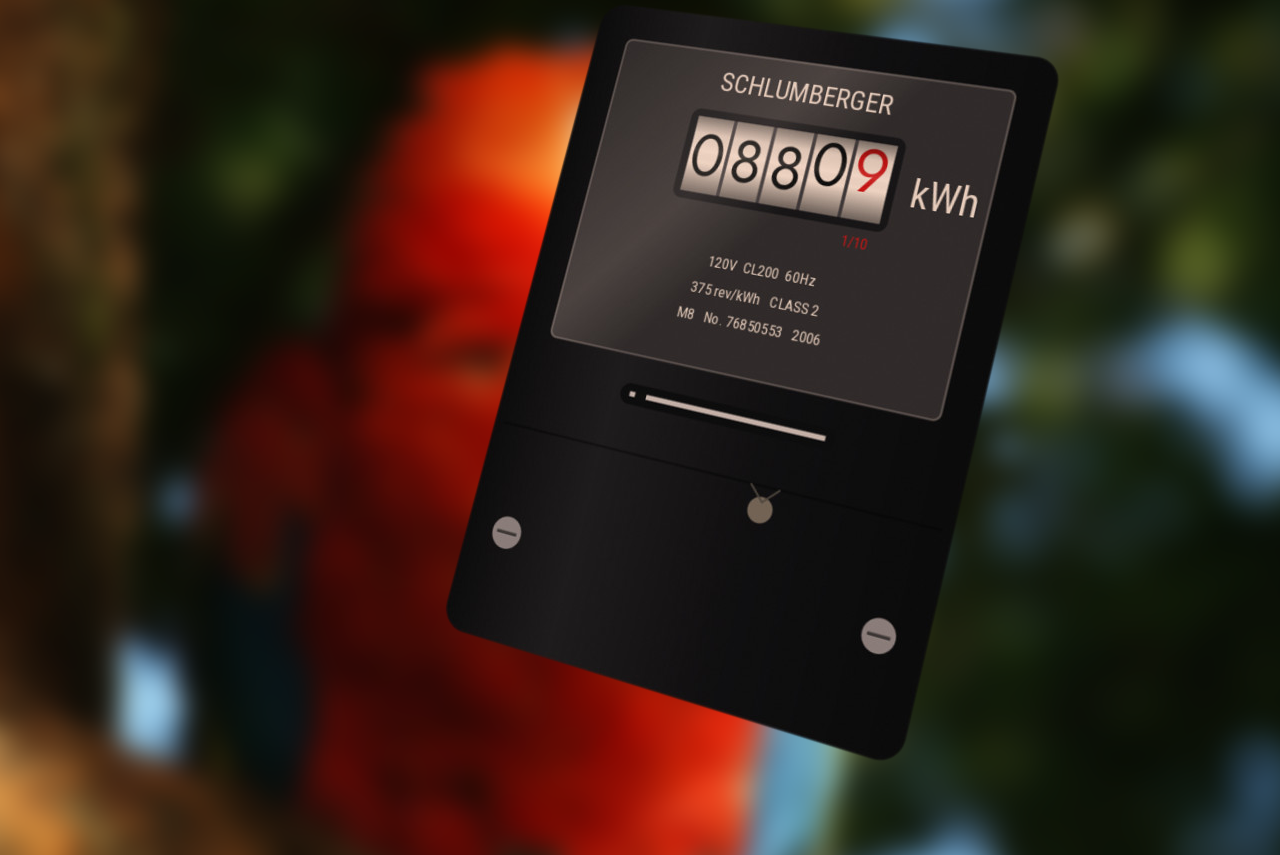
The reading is 880.9 kWh
